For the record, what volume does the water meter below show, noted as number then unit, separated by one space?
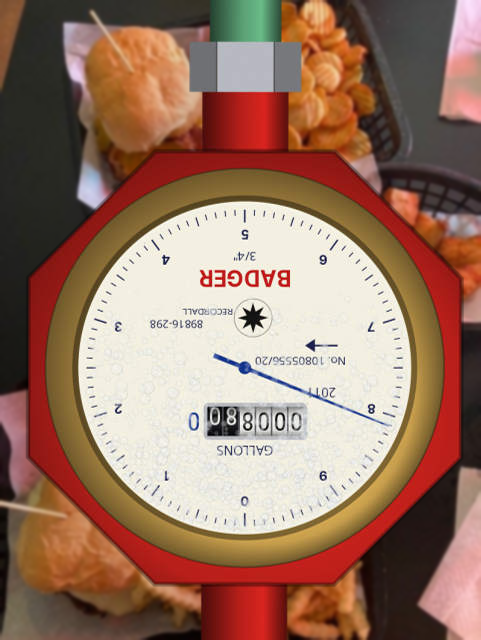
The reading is 8798.1 gal
